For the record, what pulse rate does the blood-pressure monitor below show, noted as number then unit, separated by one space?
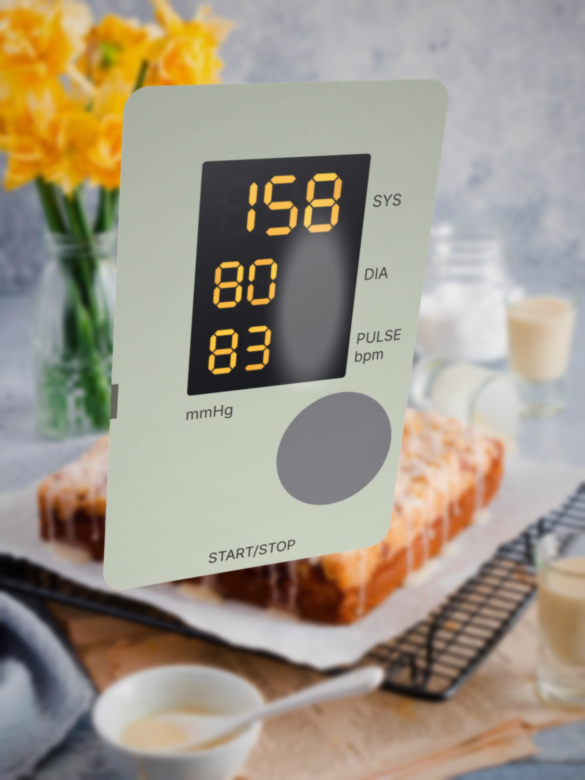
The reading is 83 bpm
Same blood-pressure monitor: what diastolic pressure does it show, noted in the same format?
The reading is 80 mmHg
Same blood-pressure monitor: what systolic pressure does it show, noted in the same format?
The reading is 158 mmHg
